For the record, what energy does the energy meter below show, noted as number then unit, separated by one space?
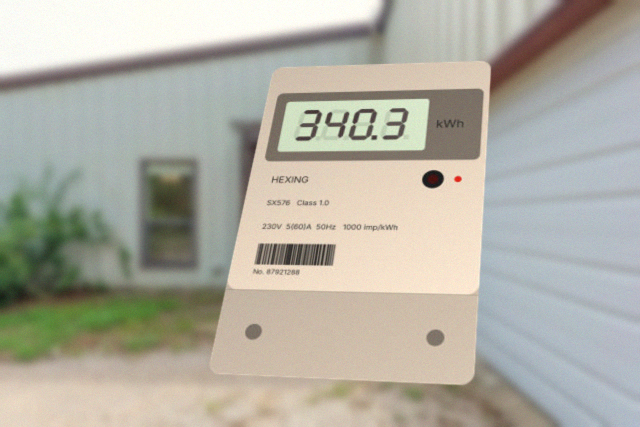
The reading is 340.3 kWh
